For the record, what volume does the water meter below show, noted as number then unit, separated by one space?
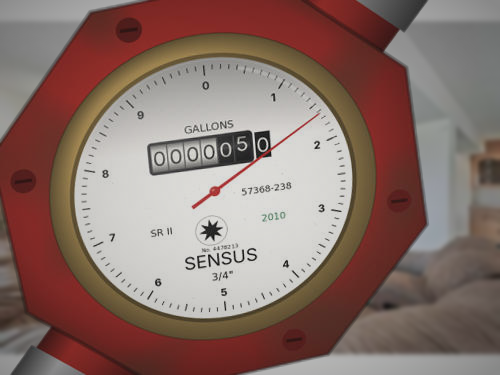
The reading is 51.6 gal
